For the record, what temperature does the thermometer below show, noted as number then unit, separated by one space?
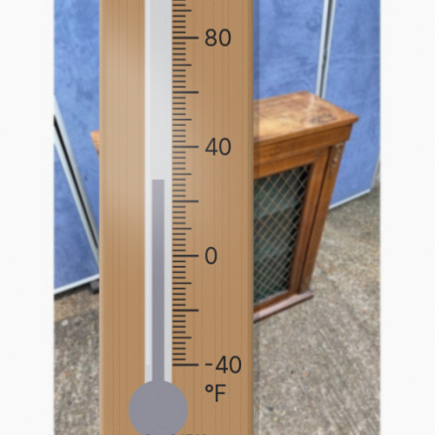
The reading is 28 °F
